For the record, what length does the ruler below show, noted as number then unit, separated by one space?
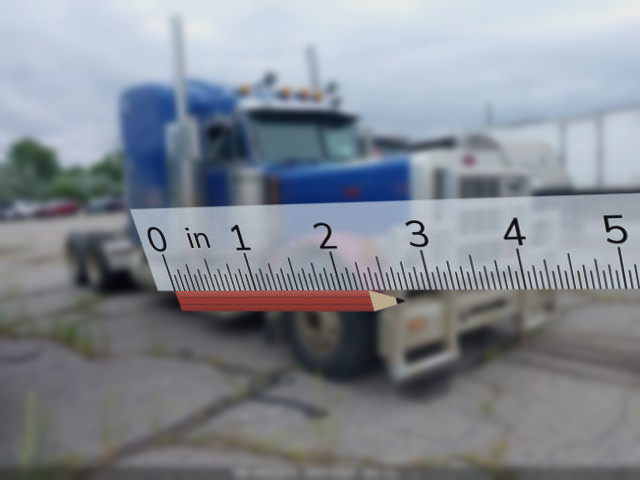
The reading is 2.6875 in
